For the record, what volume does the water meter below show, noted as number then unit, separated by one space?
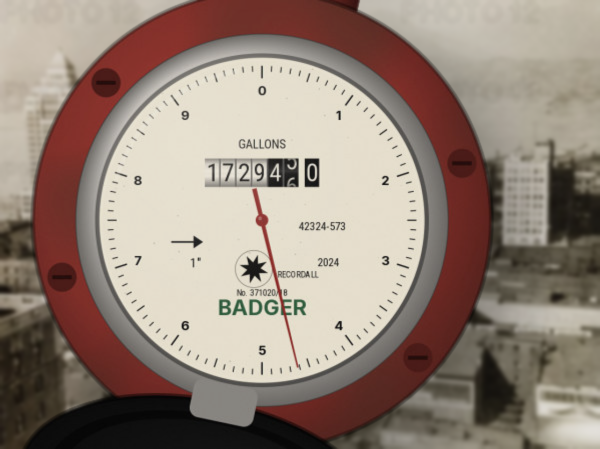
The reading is 1729454.6 gal
